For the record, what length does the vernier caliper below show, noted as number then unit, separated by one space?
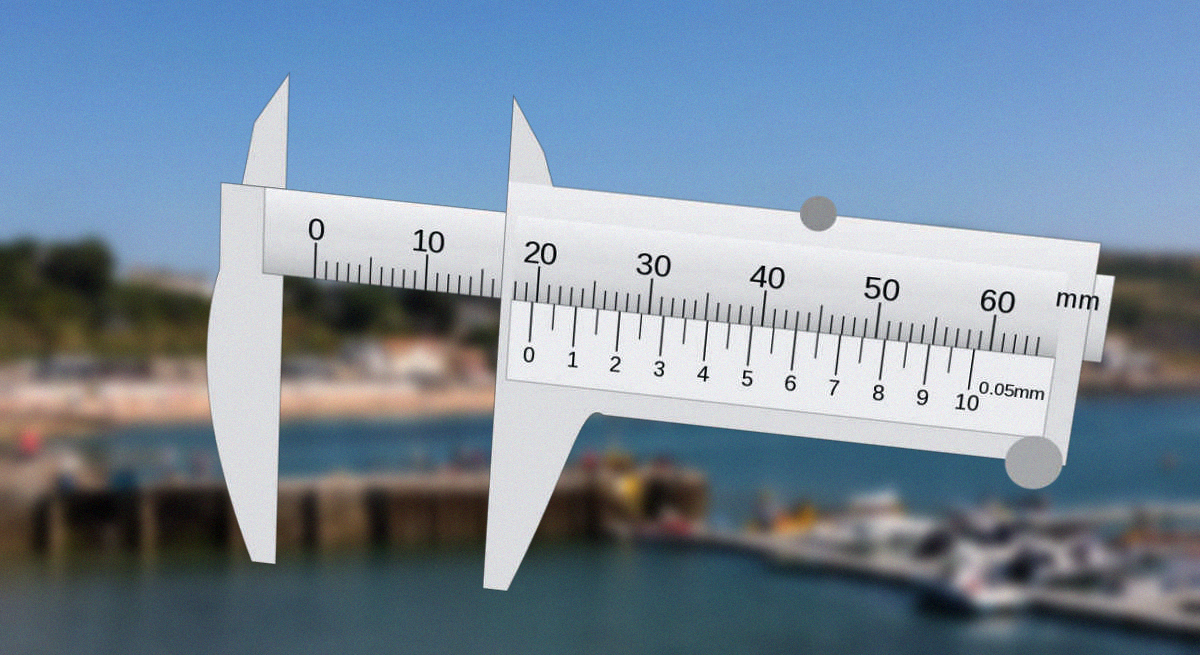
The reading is 19.6 mm
